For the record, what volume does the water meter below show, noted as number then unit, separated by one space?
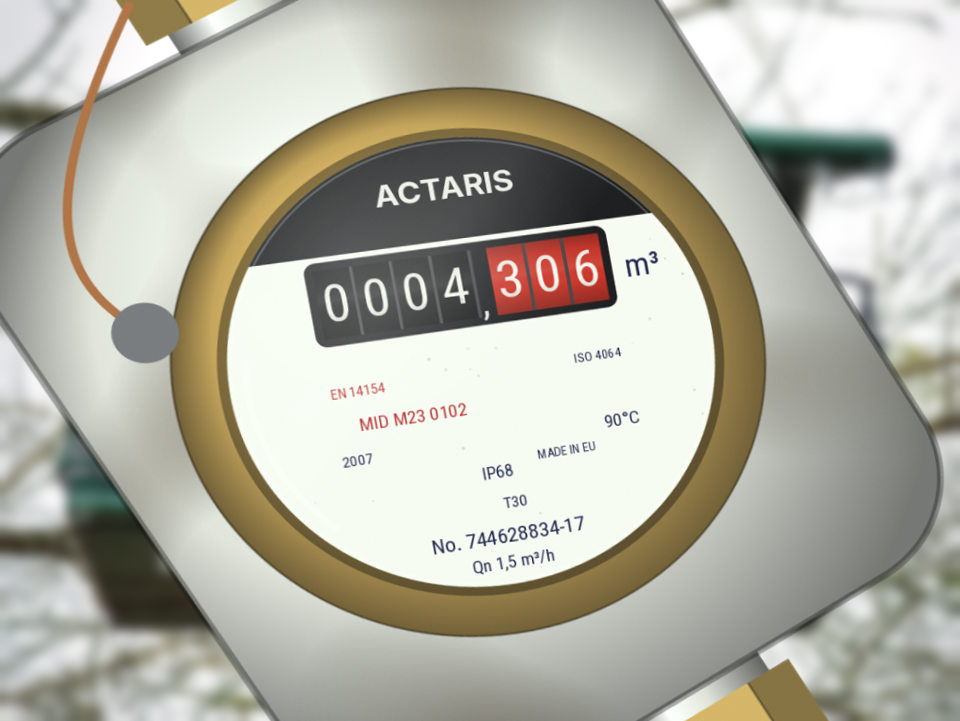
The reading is 4.306 m³
